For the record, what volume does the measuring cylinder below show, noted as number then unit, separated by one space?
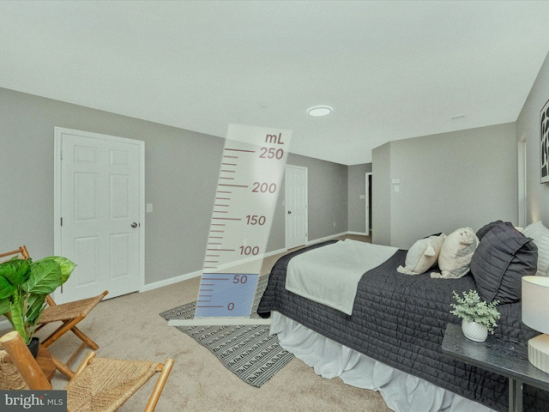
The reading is 60 mL
